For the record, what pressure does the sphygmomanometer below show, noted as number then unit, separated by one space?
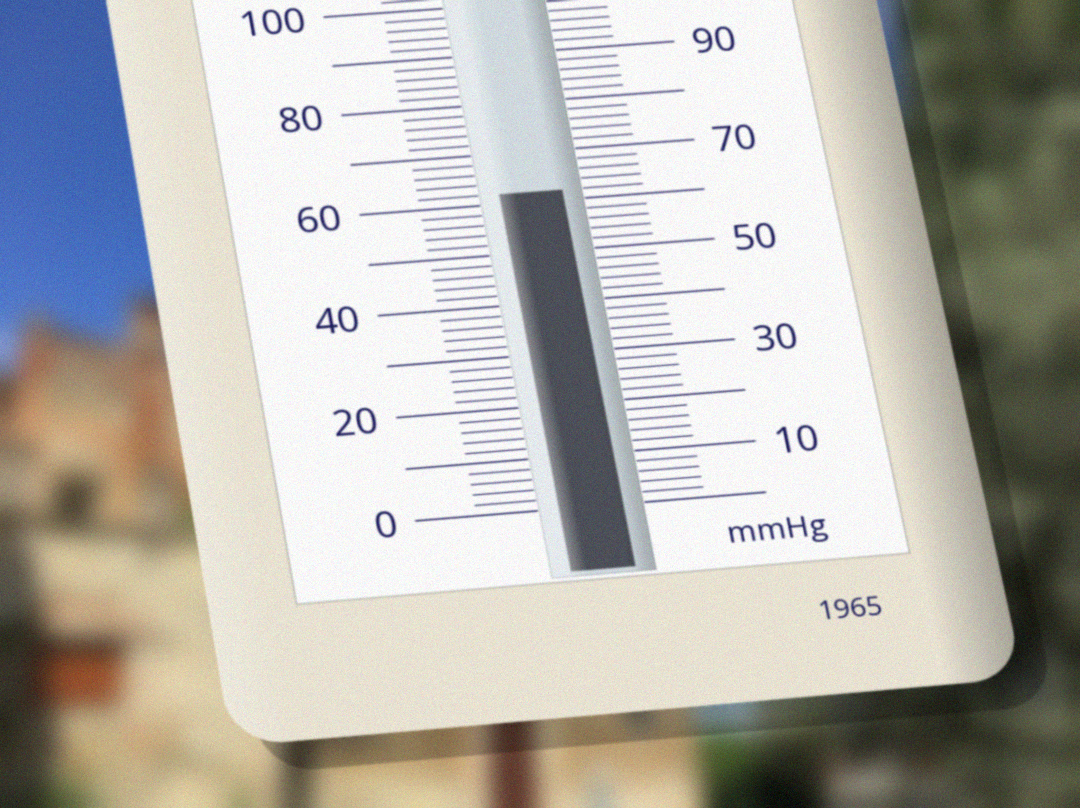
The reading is 62 mmHg
